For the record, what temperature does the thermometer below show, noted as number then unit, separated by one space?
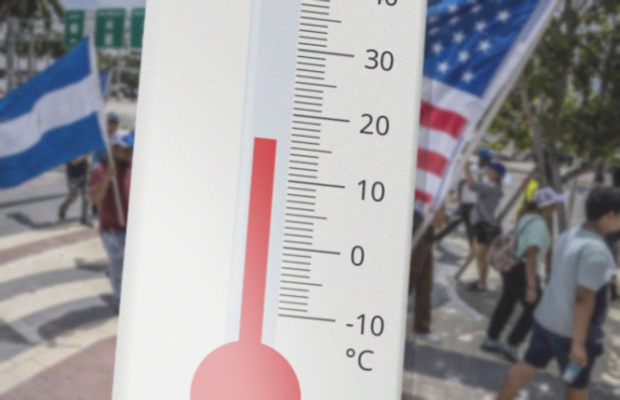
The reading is 16 °C
